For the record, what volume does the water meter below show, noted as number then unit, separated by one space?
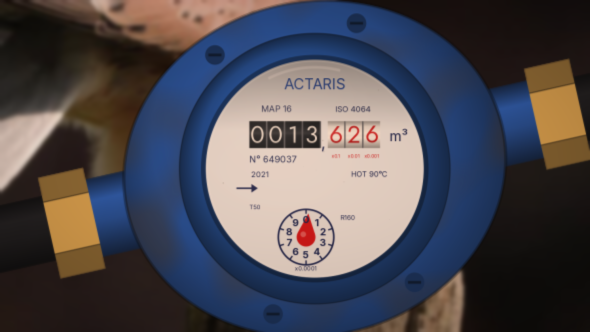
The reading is 13.6260 m³
